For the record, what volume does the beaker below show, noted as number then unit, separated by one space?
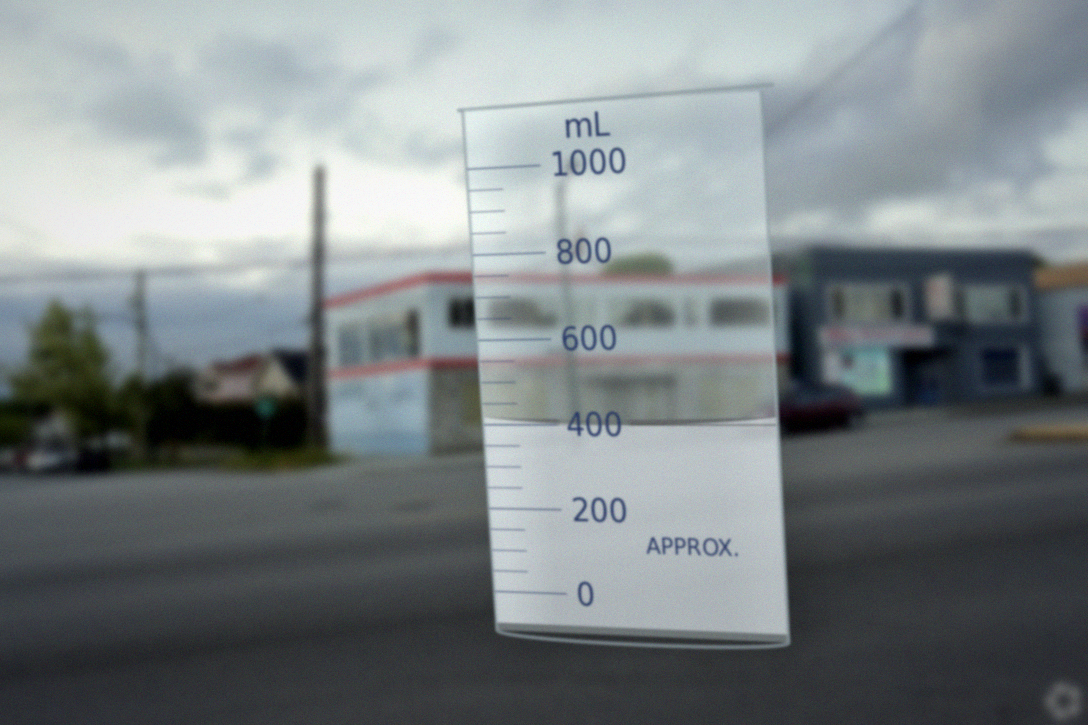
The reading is 400 mL
